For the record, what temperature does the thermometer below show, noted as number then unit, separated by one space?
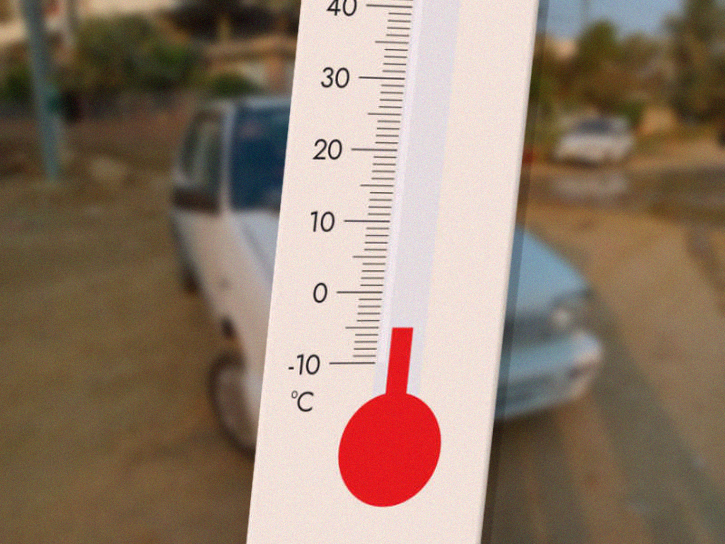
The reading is -5 °C
